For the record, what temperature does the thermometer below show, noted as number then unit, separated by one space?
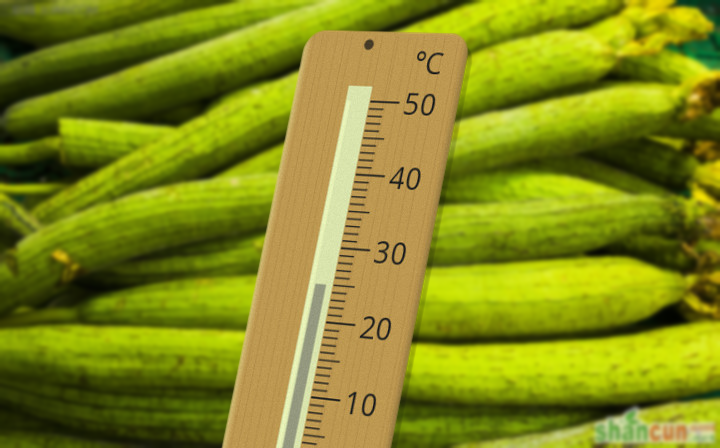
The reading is 25 °C
